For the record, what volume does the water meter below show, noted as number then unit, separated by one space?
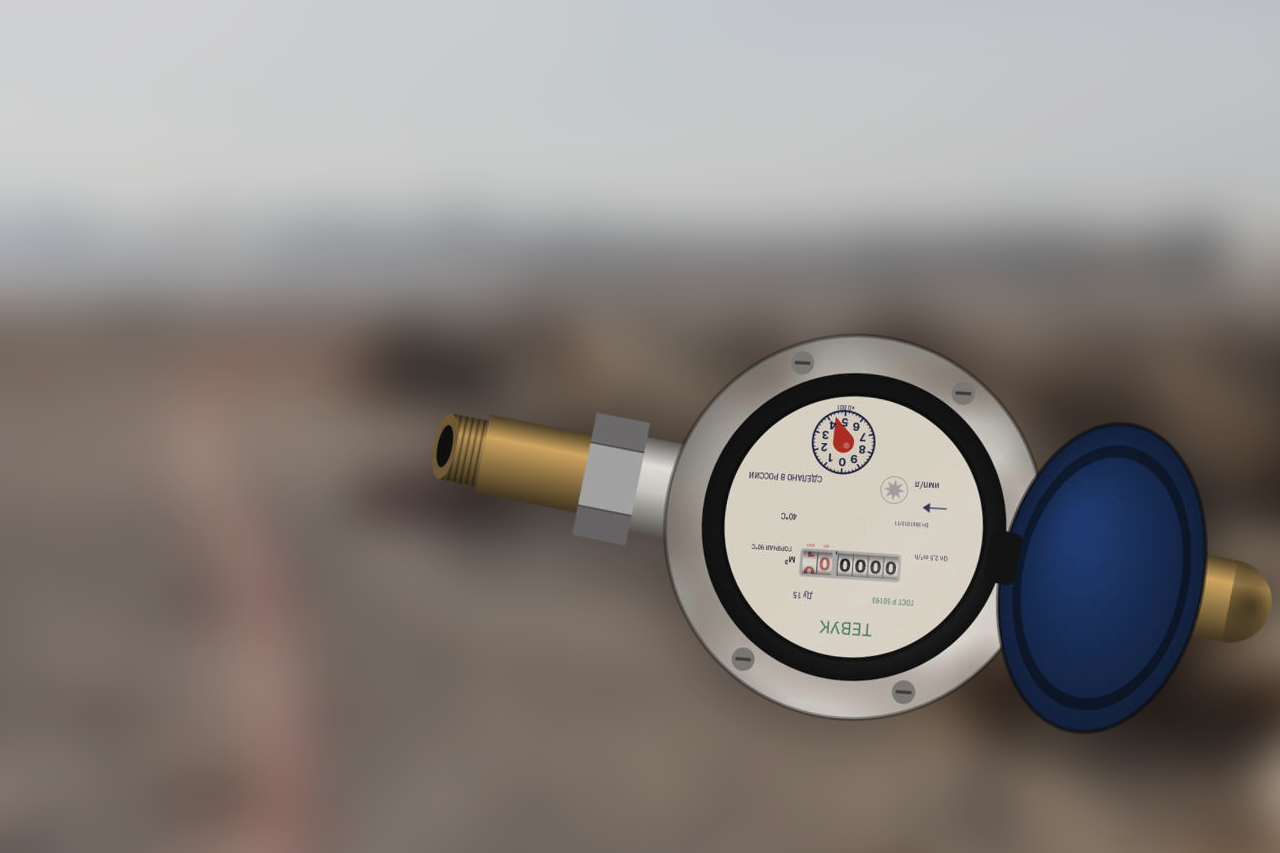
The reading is 0.004 m³
